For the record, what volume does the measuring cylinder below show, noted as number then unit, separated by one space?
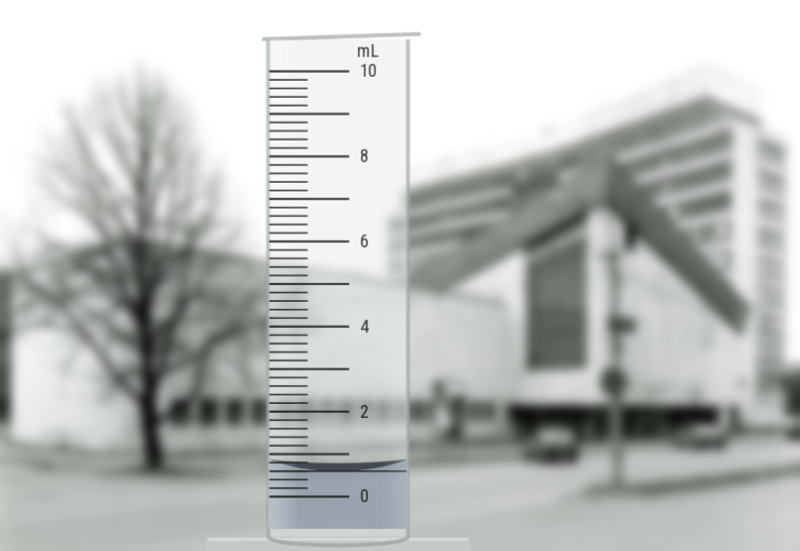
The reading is 0.6 mL
